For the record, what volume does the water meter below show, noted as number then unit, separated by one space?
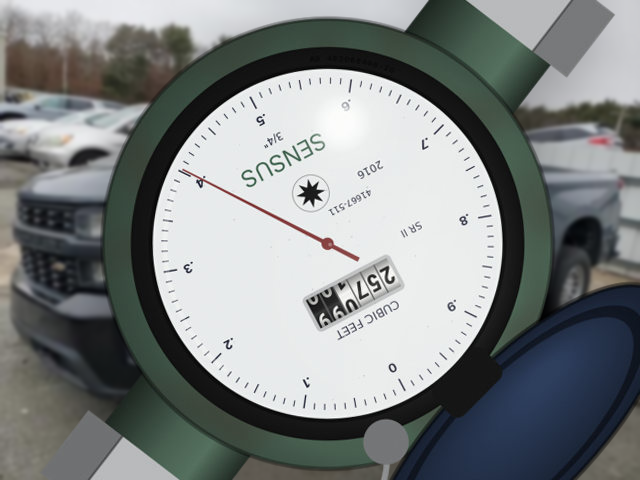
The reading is 257099.40 ft³
